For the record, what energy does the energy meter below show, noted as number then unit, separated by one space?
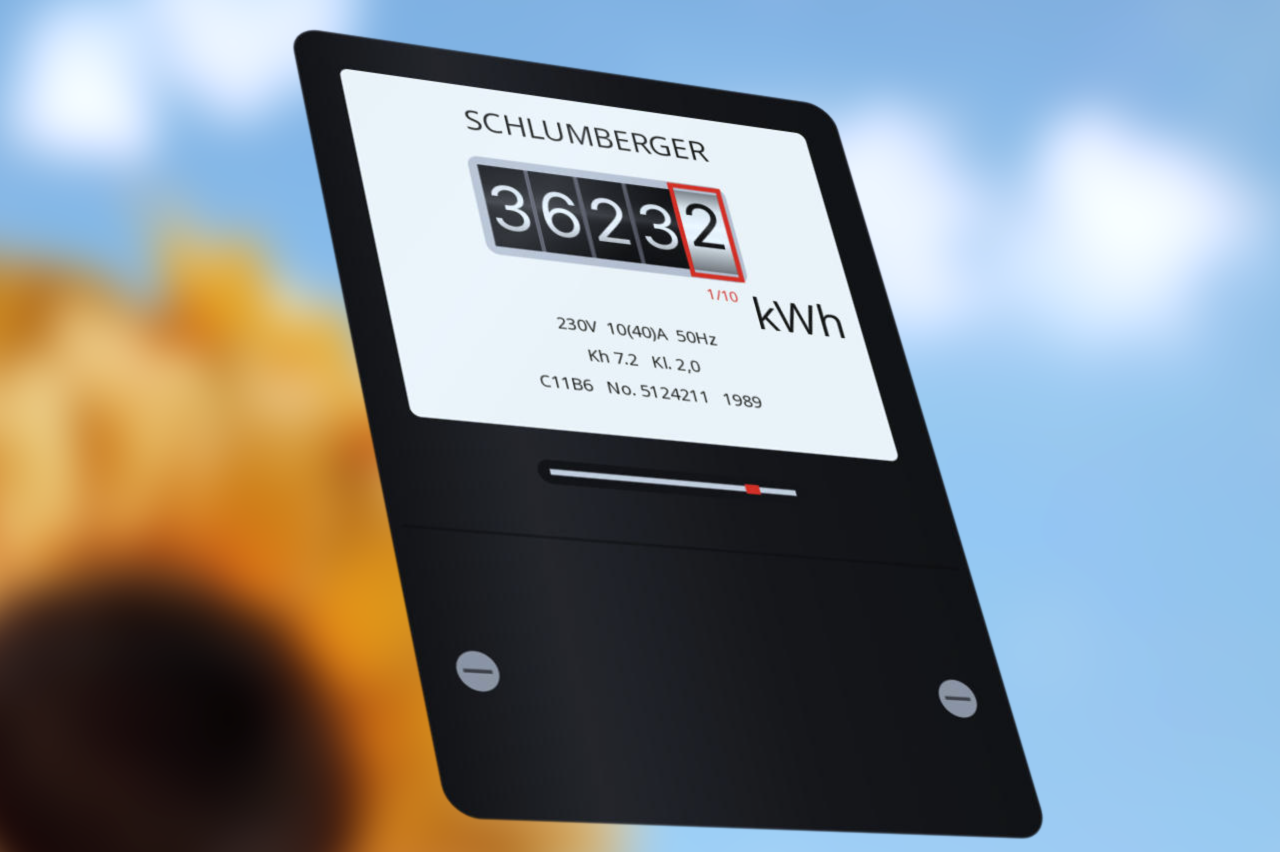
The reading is 3623.2 kWh
